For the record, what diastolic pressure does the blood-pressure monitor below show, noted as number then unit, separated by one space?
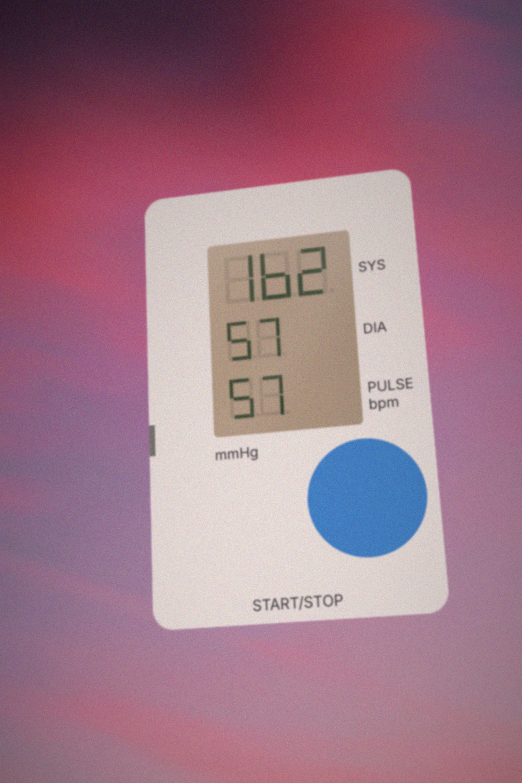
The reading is 57 mmHg
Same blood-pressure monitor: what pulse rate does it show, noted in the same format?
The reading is 57 bpm
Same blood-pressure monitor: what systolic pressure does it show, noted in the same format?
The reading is 162 mmHg
